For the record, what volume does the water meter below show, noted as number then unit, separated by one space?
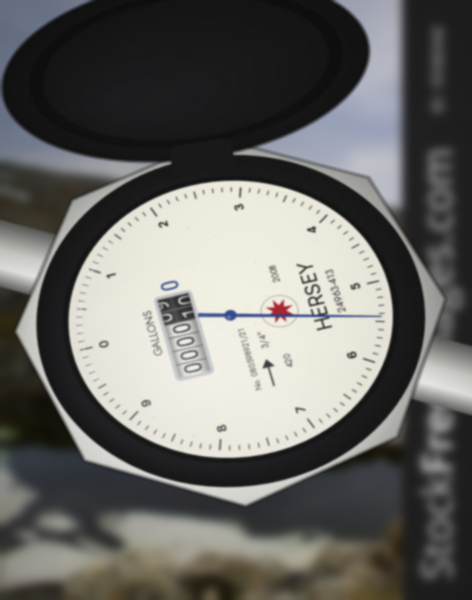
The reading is 95.4 gal
